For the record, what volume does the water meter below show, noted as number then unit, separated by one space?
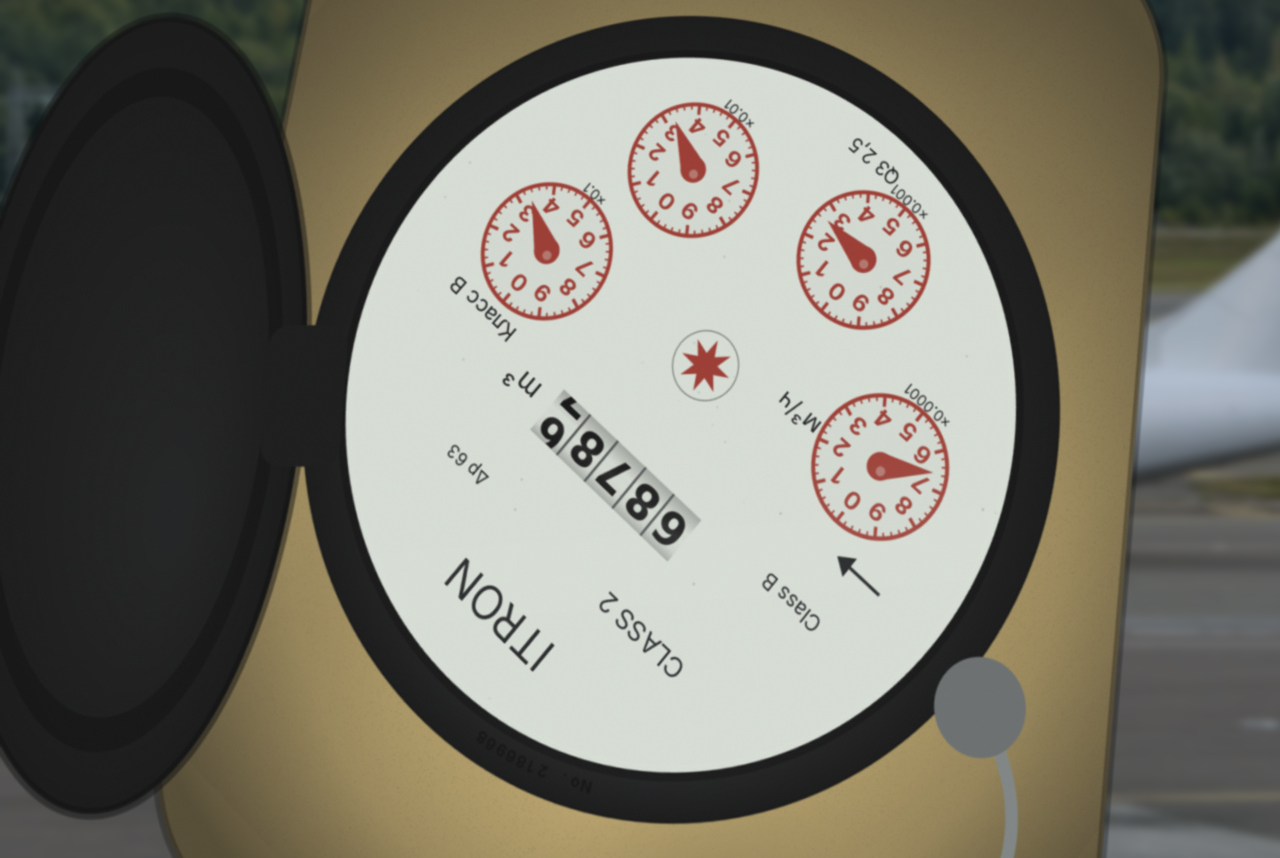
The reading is 68786.3326 m³
